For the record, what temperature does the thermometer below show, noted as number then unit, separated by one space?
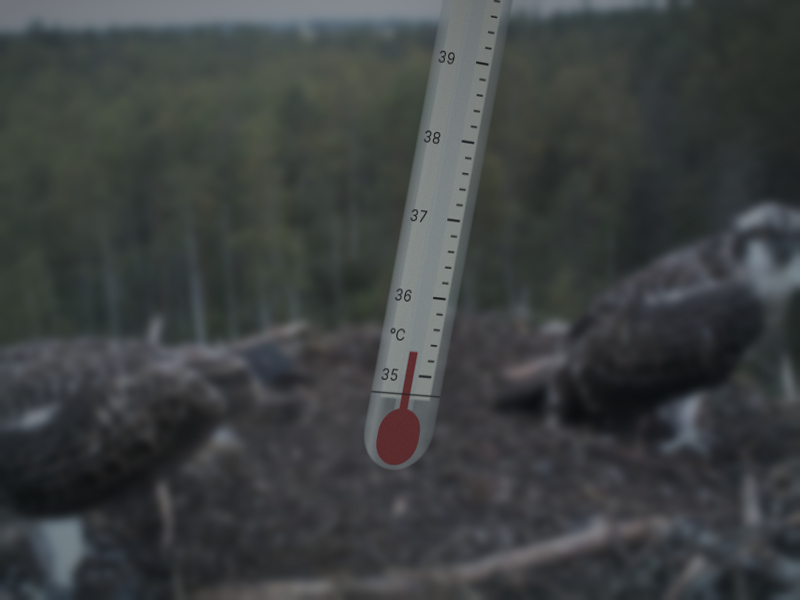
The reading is 35.3 °C
